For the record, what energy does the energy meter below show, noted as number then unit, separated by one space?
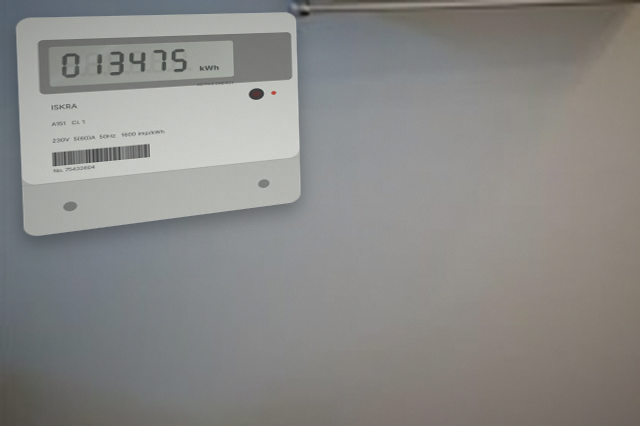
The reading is 13475 kWh
